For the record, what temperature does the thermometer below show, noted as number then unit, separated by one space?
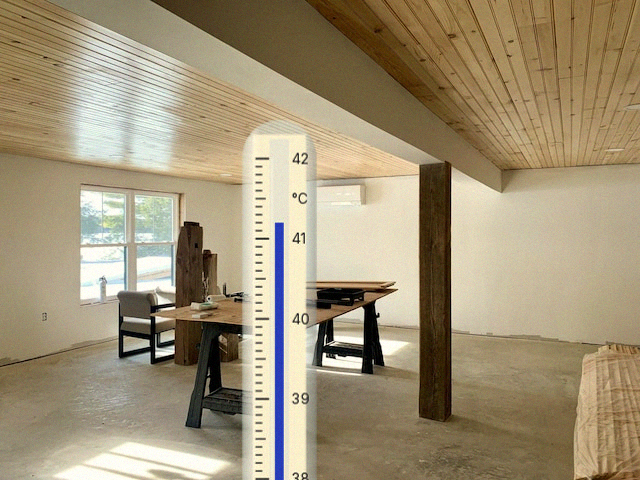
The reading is 41.2 °C
